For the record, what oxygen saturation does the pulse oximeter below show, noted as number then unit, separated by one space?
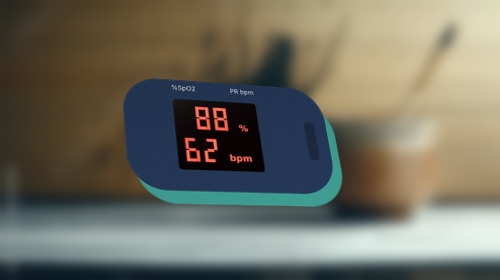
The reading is 88 %
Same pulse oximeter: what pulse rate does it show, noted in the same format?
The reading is 62 bpm
